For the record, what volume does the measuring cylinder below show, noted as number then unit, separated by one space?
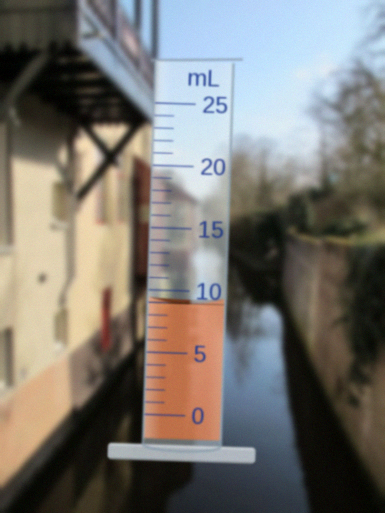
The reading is 9 mL
